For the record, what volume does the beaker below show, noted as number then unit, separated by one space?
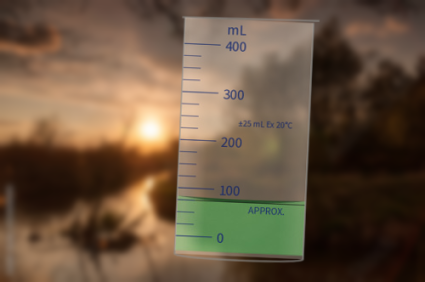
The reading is 75 mL
